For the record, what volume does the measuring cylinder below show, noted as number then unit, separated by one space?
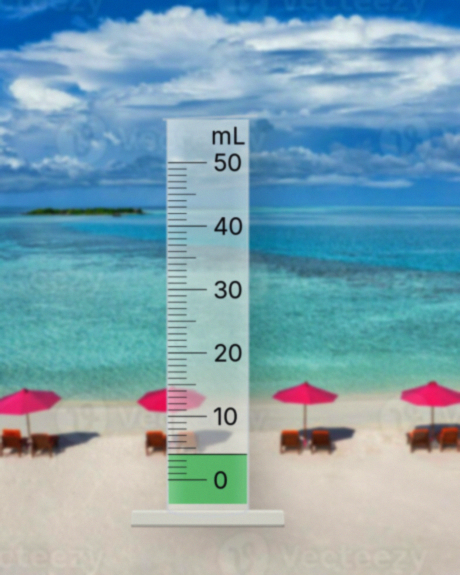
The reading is 4 mL
